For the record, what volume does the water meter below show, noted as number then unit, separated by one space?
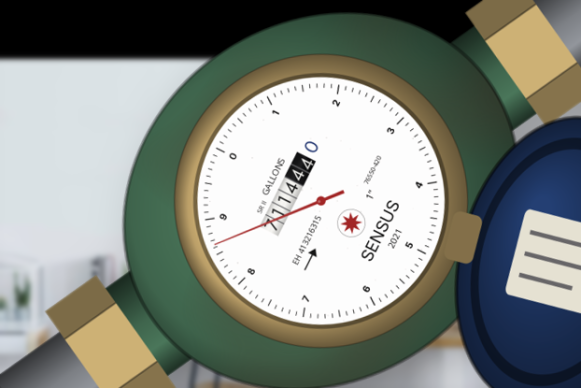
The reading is 7114438.6 gal
